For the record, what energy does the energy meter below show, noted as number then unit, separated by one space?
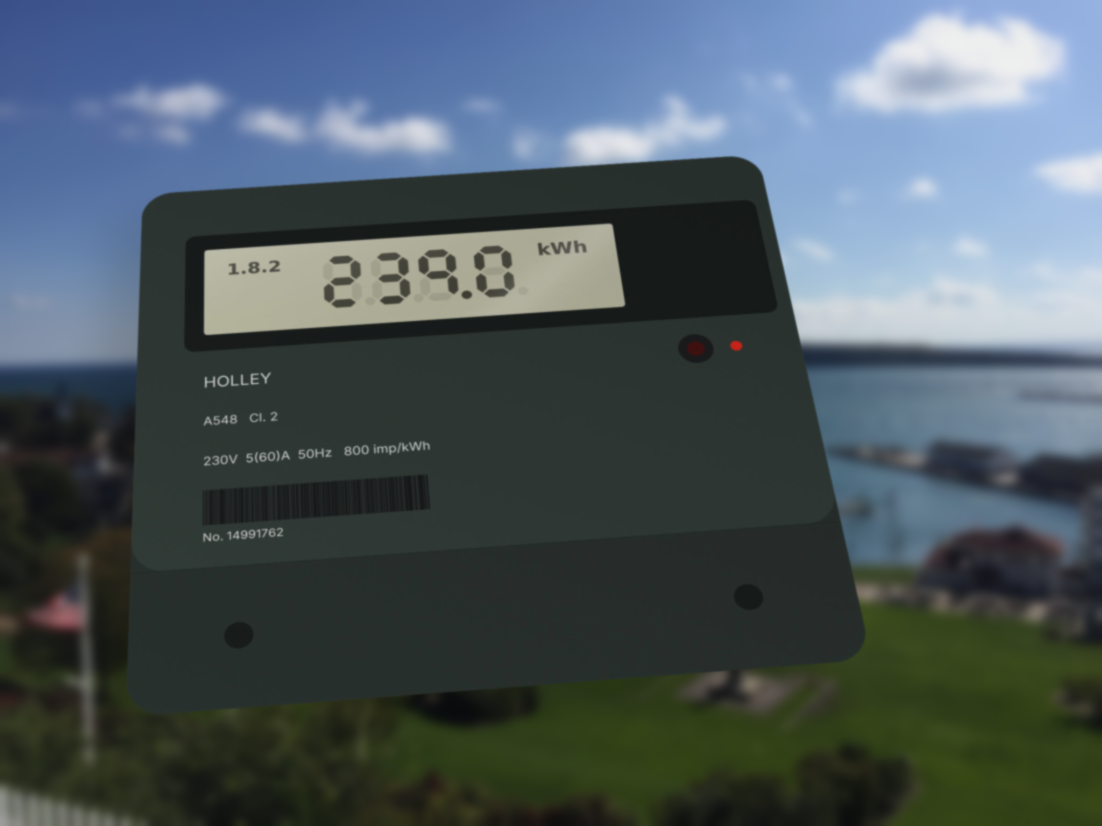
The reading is 239.0 kWh
